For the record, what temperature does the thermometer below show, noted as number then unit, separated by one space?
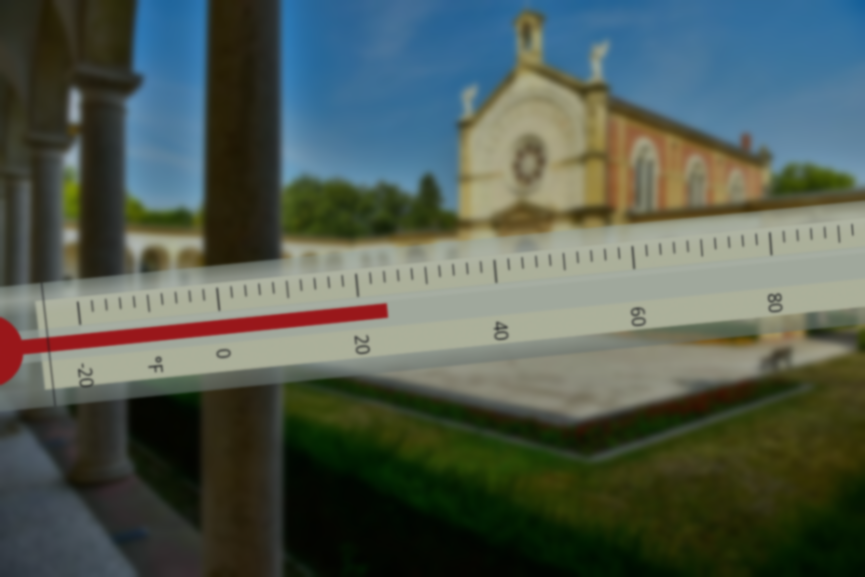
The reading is 24 °F
